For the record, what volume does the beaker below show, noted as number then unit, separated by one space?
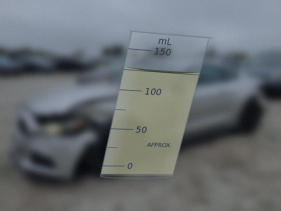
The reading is 125 mL
